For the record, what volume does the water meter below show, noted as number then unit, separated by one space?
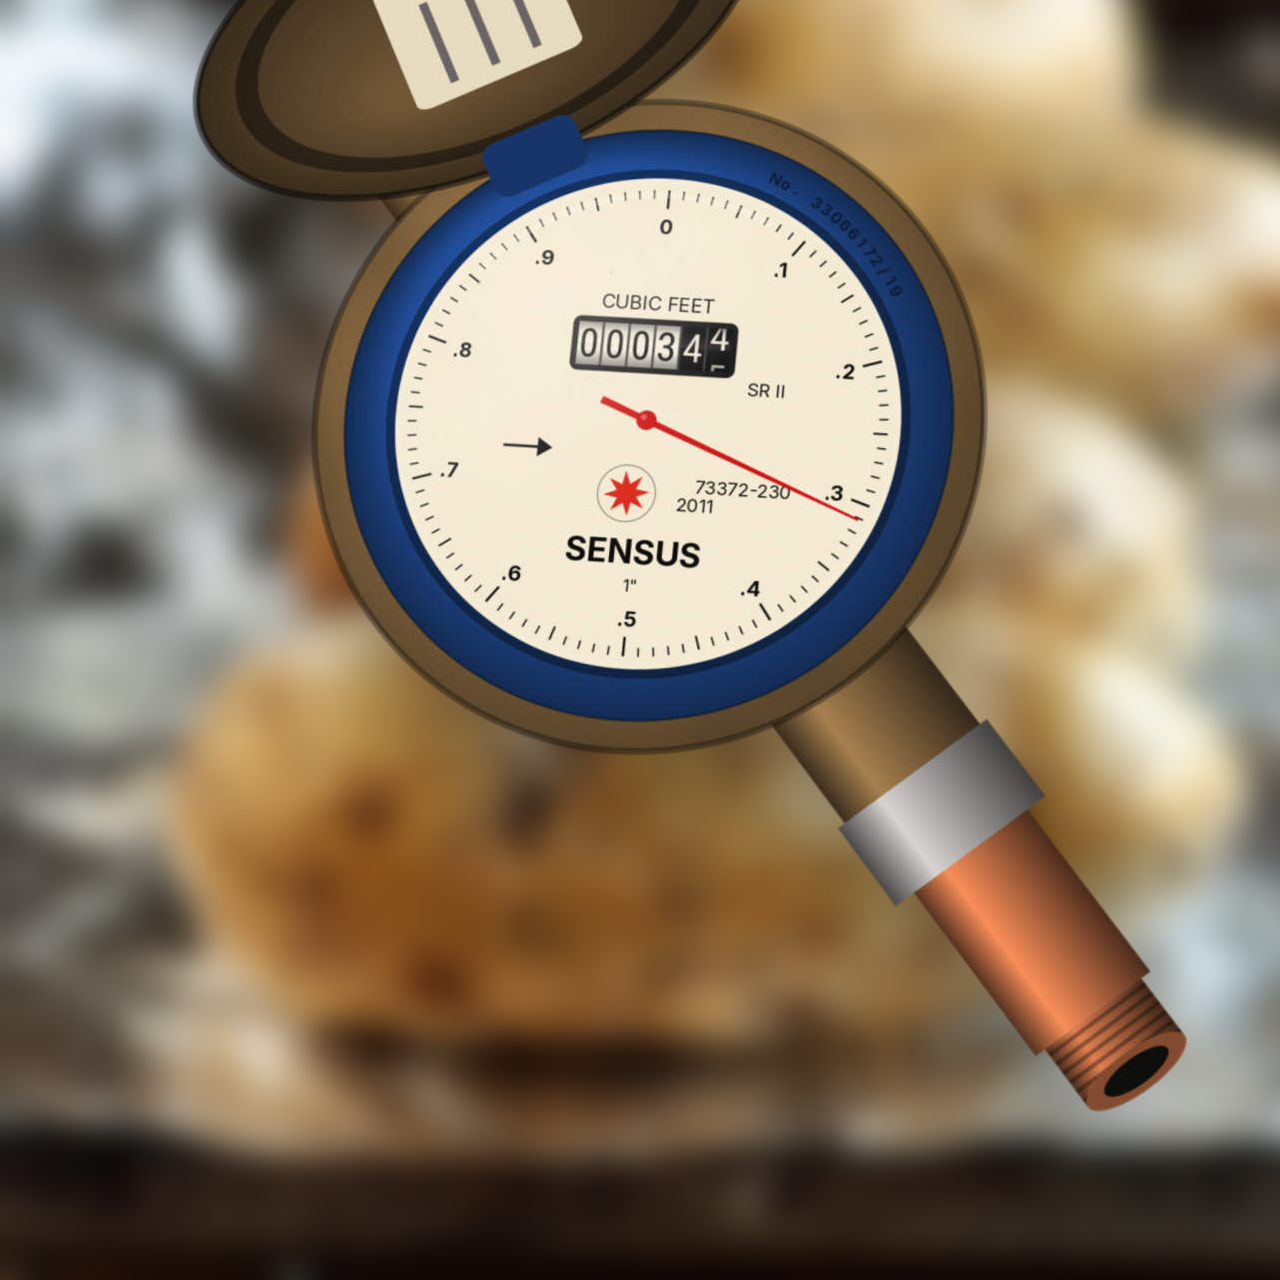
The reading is 344.31 ft³
